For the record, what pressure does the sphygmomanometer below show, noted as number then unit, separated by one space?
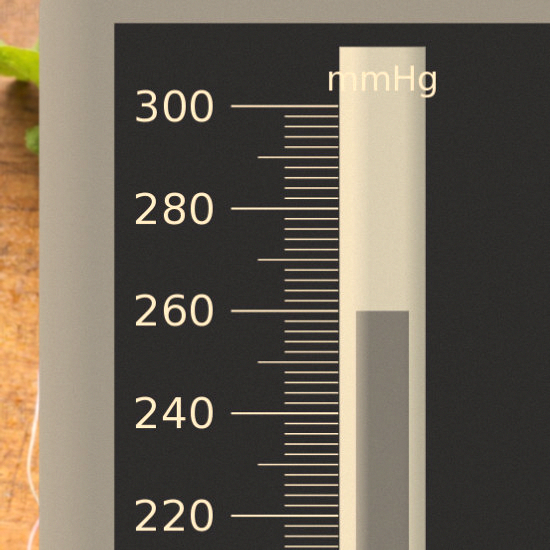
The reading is 260 mmHg
